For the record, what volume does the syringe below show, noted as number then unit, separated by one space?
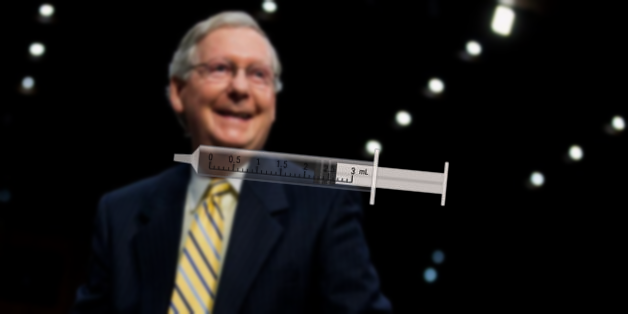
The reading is 2.2 mL
